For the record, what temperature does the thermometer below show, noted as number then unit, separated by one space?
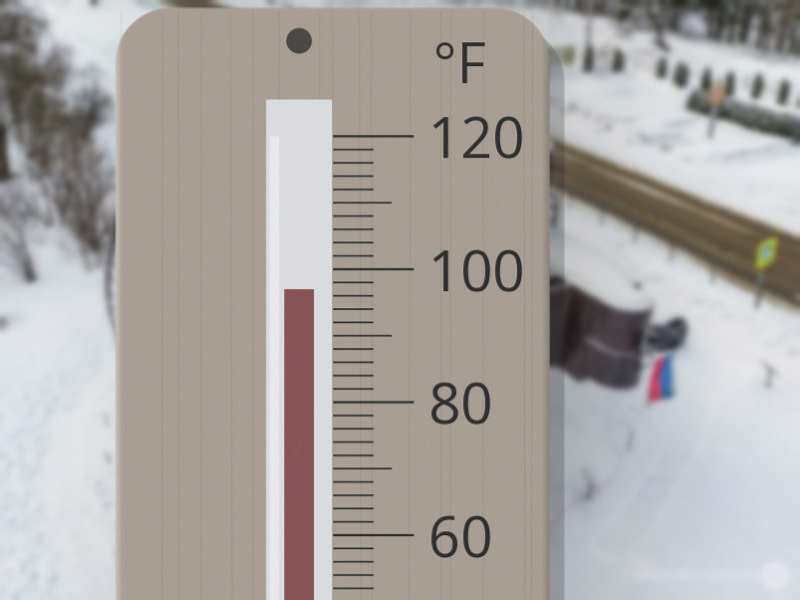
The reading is 97 °F
